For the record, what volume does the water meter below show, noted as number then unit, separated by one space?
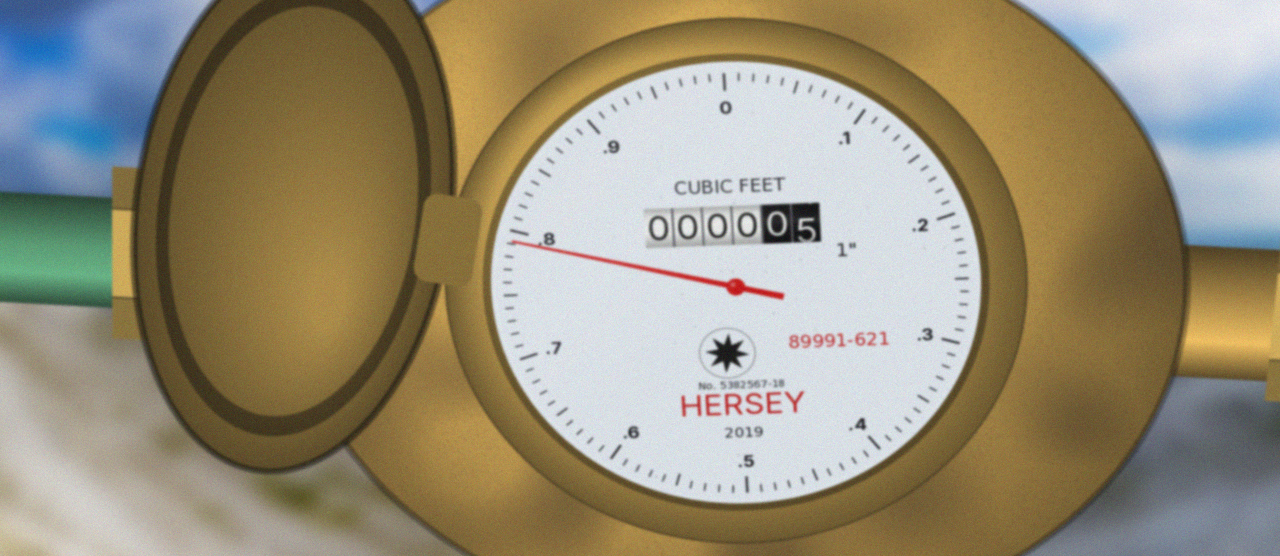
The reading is 4.79 ft³
